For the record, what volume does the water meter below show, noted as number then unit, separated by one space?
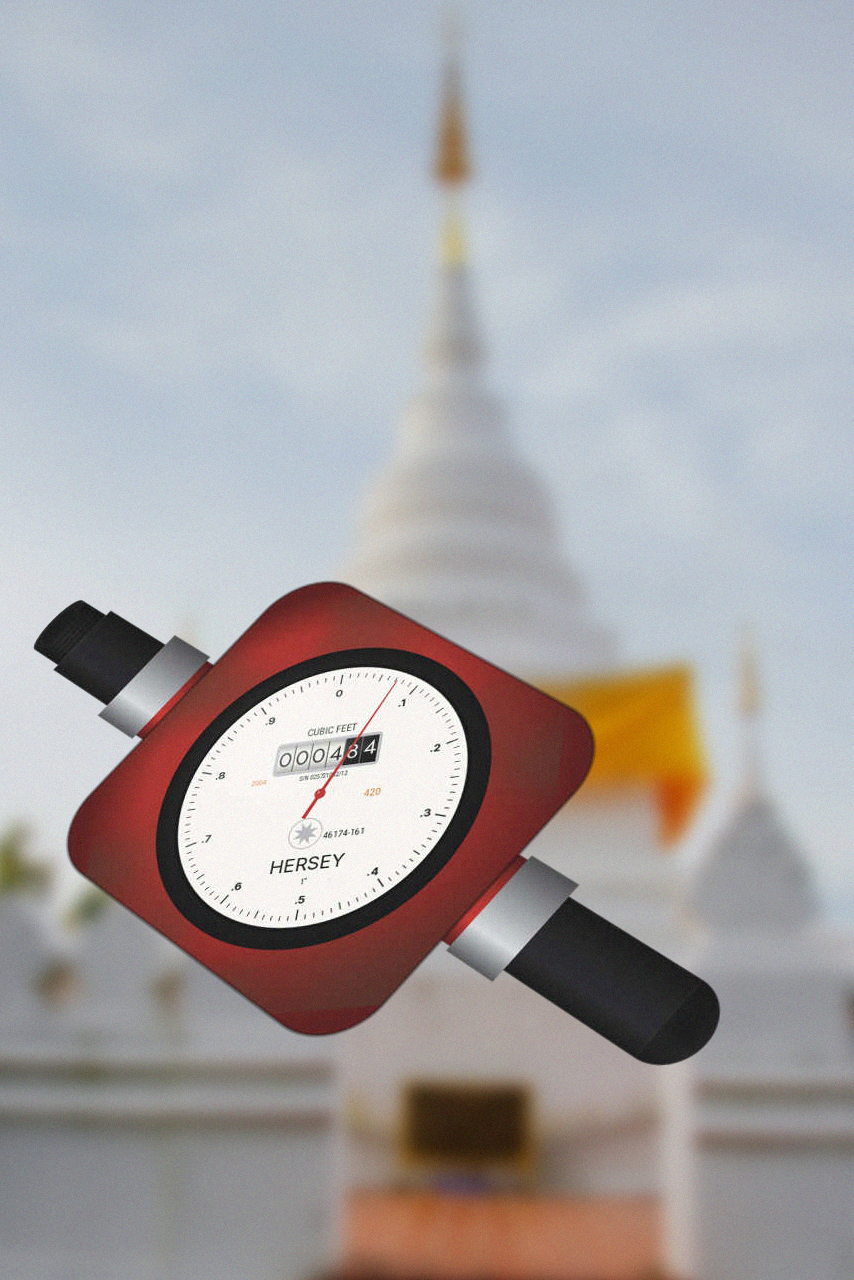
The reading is 484.07 ft³
